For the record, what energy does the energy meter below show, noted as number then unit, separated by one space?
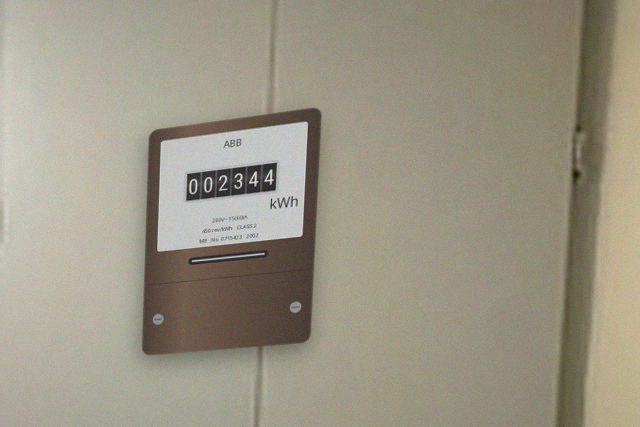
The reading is 2344 kWh
